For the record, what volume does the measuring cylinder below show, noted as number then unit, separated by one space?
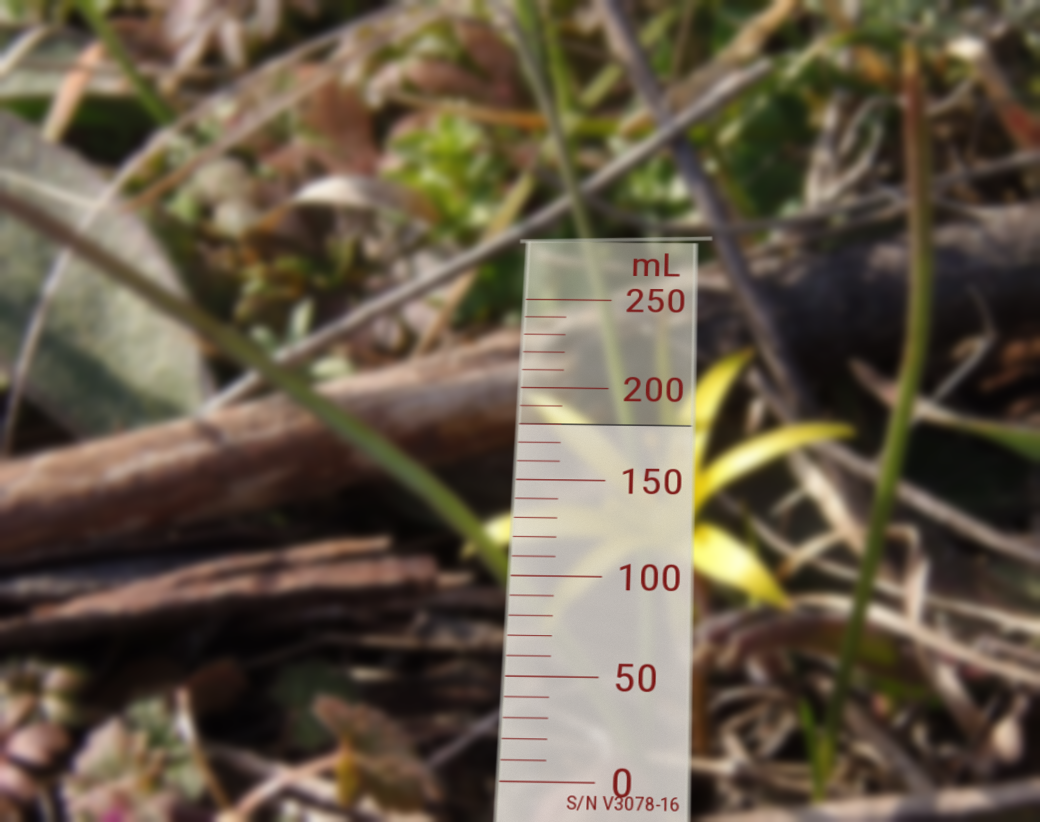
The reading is 180 mL
